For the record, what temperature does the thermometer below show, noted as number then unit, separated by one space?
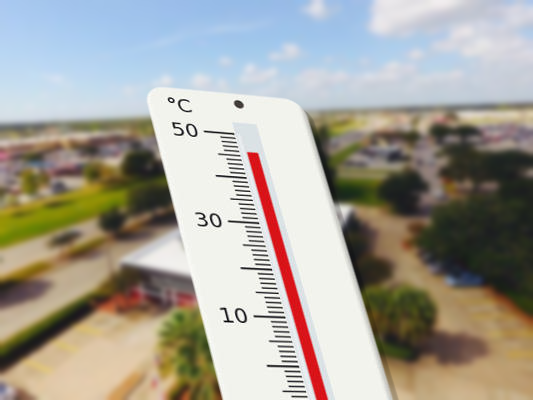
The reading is 46 °C
